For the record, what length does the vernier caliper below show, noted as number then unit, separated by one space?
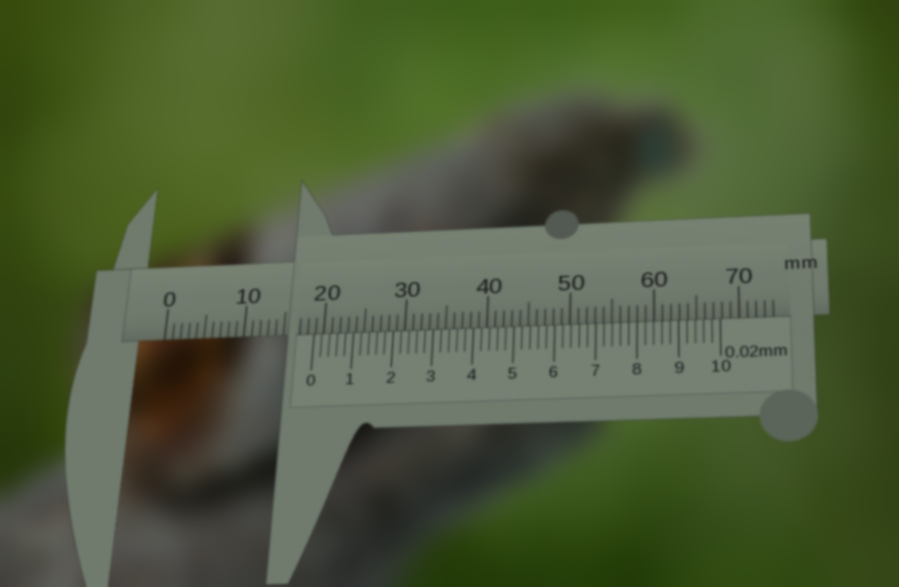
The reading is 18.8 mm
